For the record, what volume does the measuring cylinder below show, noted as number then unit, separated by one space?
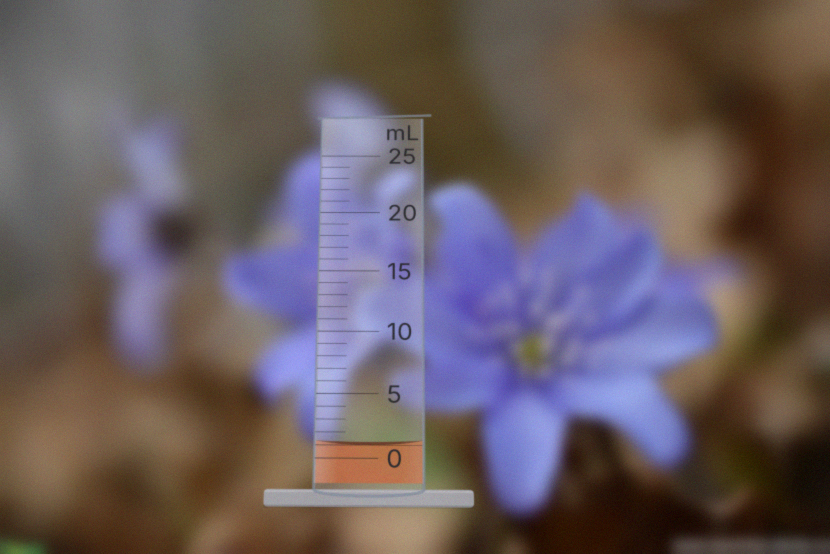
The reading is 1 mL
